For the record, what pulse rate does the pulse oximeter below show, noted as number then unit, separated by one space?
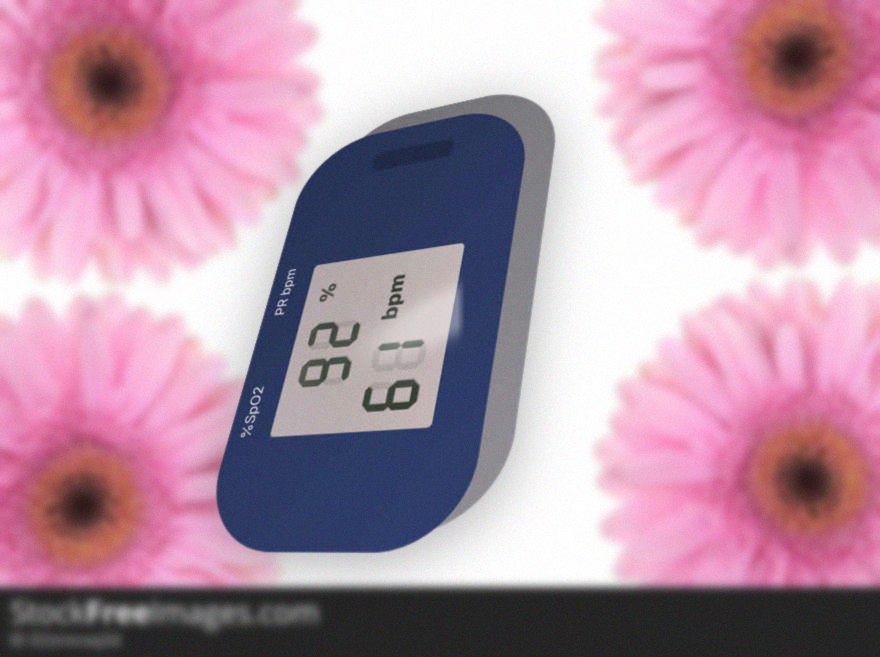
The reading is 61 bpm
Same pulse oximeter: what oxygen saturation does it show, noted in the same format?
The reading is 92 %
